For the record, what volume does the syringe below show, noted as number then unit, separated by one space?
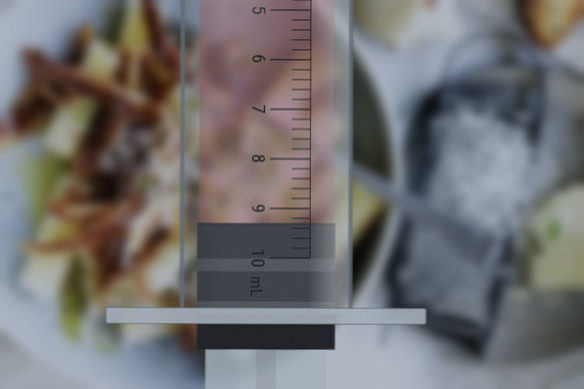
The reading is 9.3 mL
